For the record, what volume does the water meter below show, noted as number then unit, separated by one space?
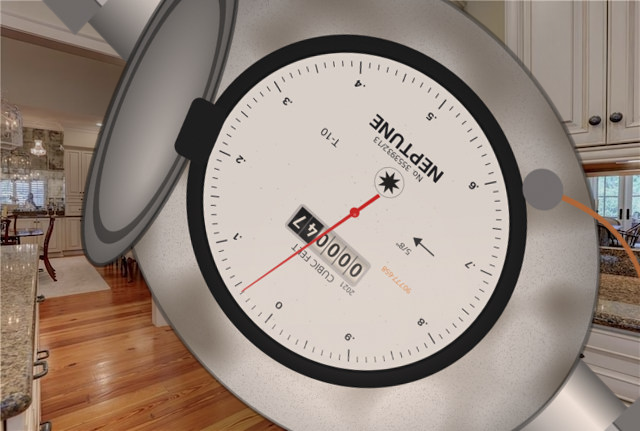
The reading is 47.04 ft³
